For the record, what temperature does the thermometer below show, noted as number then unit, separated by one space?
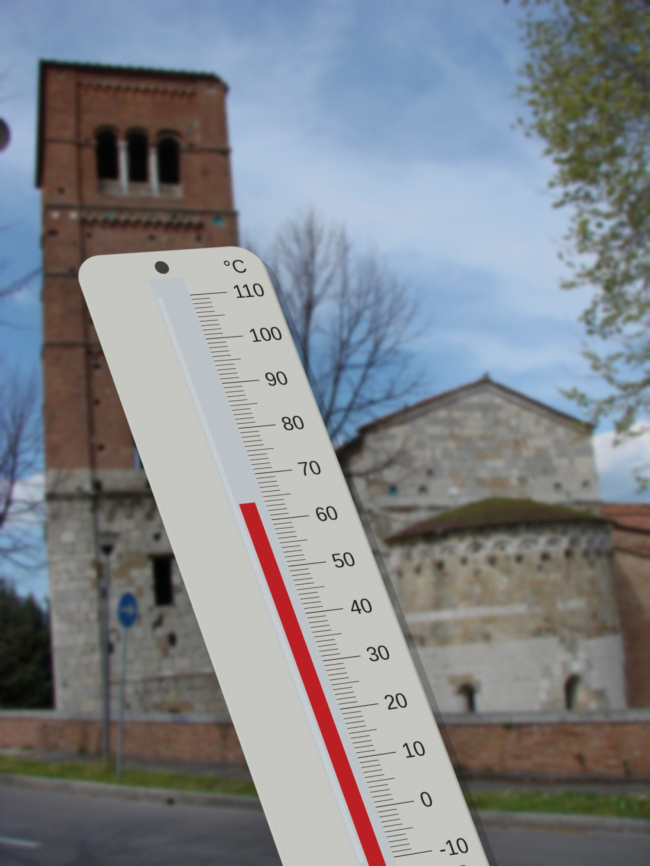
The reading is 64 °C
